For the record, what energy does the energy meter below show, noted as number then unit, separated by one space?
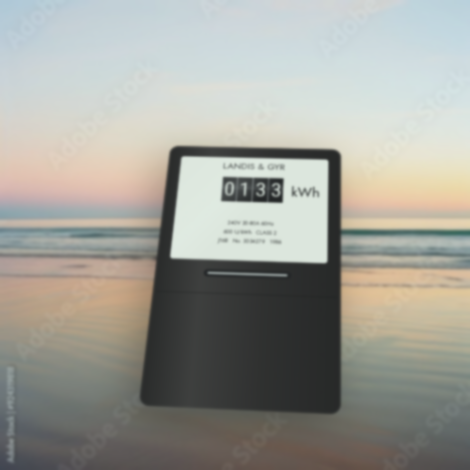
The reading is 133 kWh
